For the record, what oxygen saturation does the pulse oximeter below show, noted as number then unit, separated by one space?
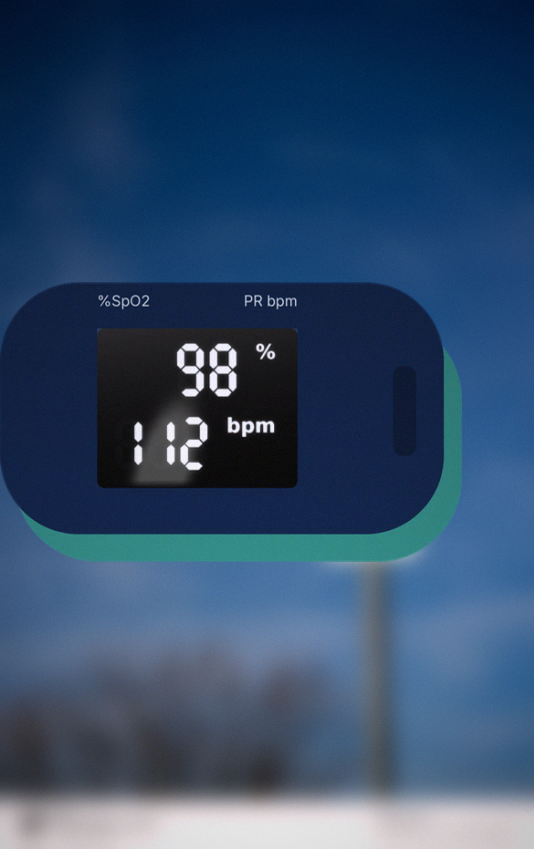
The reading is 98 %
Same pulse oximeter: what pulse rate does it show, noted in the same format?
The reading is 112 bpm
